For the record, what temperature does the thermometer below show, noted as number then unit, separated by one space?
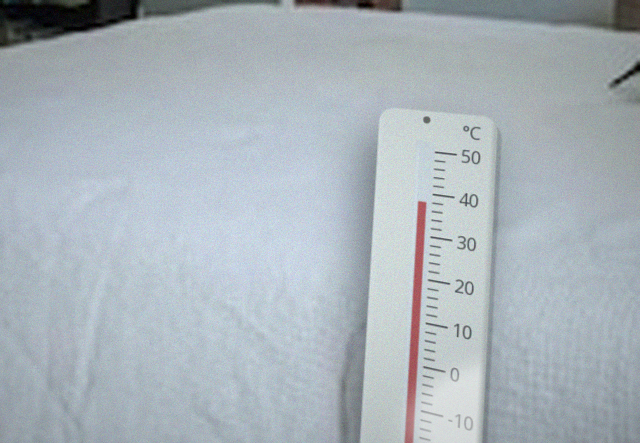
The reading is 38 °C
